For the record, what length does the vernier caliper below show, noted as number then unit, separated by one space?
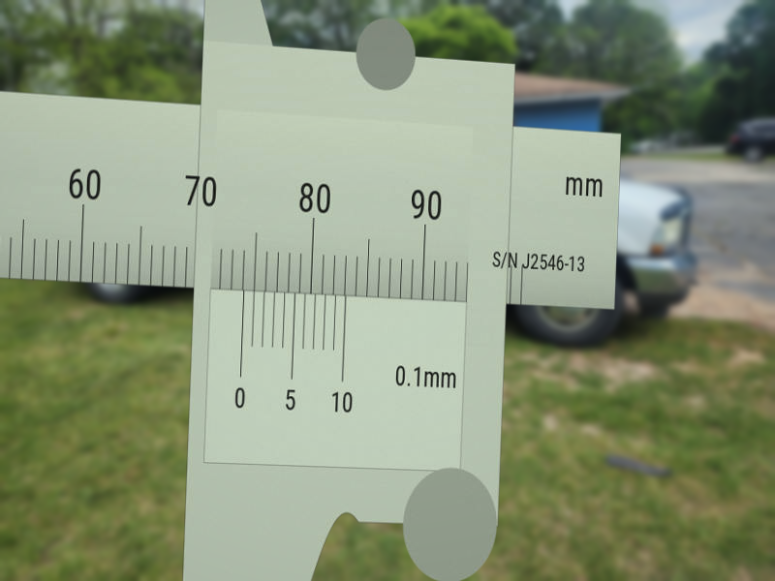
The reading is 74.1 mm
